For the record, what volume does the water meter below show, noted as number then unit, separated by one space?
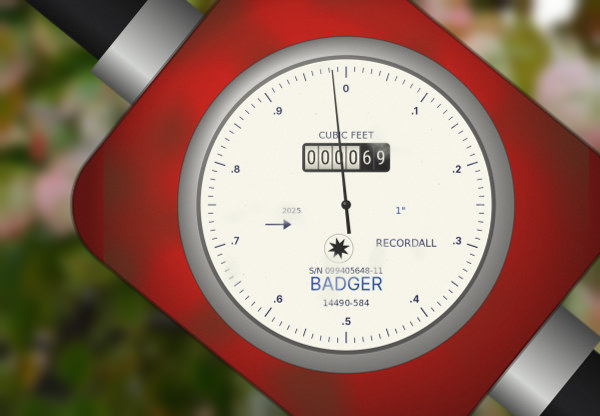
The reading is 68.98 ft³
